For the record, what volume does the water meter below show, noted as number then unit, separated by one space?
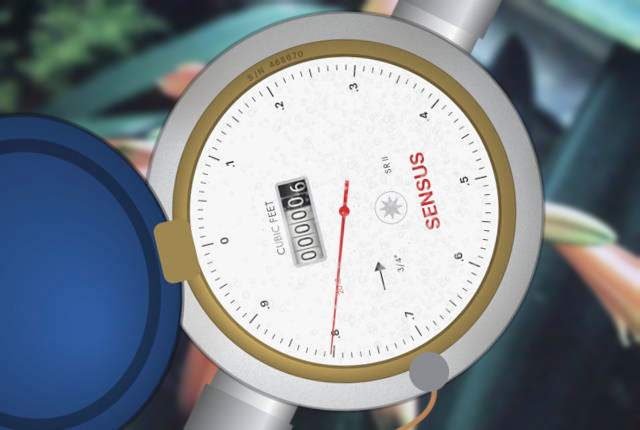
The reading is 5.80 ft³
